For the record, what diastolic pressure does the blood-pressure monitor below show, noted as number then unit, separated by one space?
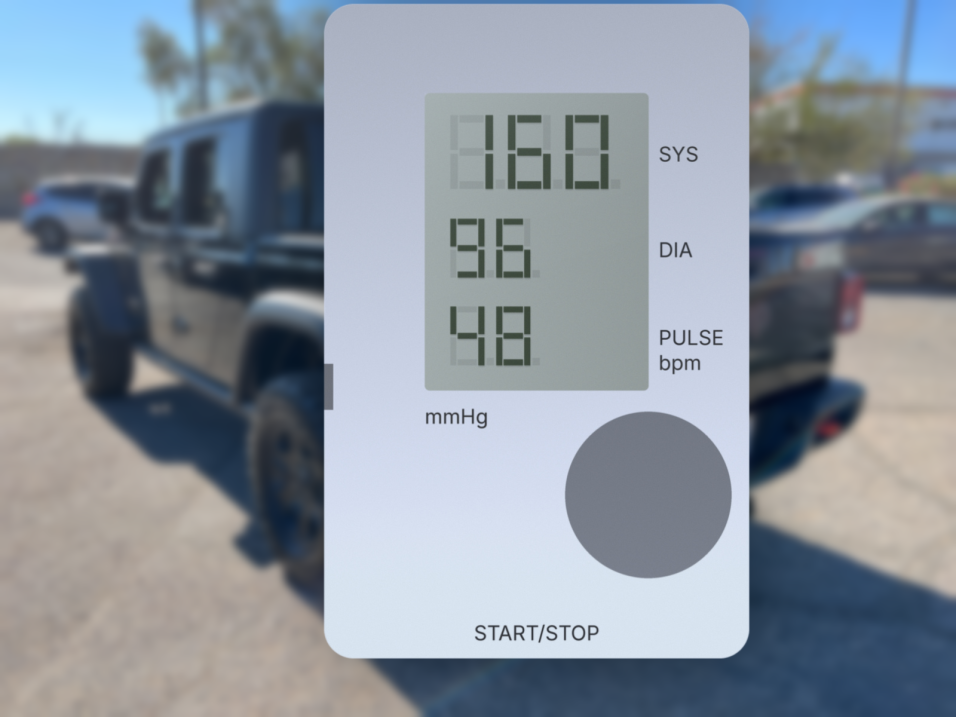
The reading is 96 mmHg
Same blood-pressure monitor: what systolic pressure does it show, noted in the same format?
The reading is 160 mmHg
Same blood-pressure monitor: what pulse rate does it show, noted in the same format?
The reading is 48 bpm
